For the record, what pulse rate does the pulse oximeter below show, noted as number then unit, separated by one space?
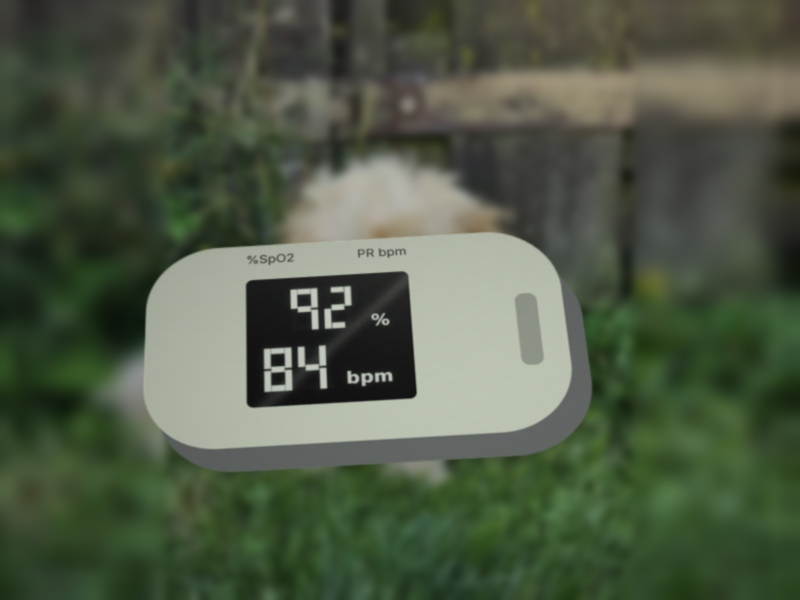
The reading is 84 bpm
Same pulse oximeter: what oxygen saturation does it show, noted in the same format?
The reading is 92 %
